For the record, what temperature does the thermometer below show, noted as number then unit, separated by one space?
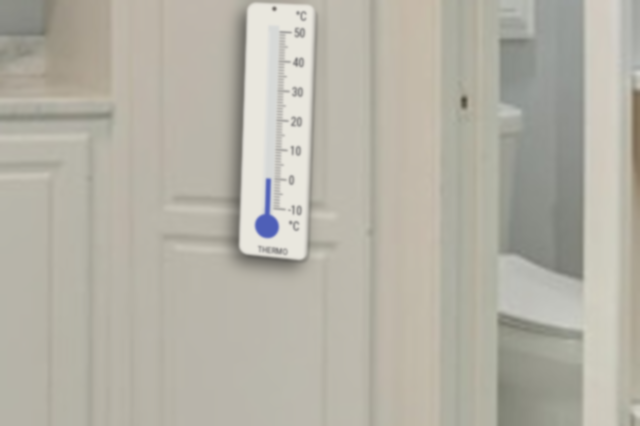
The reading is 0 °C
